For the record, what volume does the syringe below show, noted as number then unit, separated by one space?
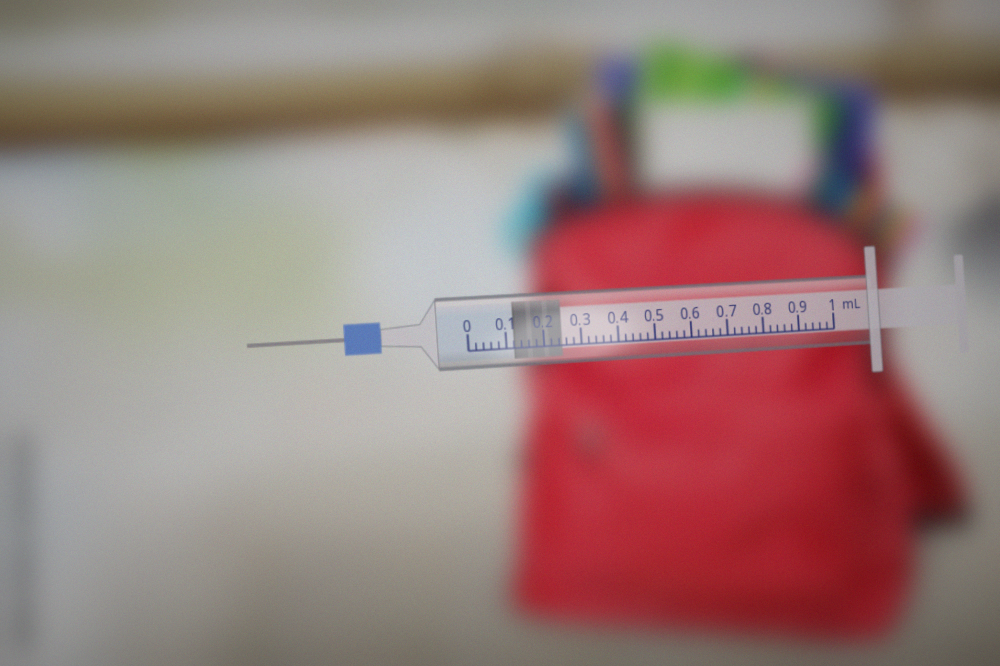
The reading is 0.12 mL
